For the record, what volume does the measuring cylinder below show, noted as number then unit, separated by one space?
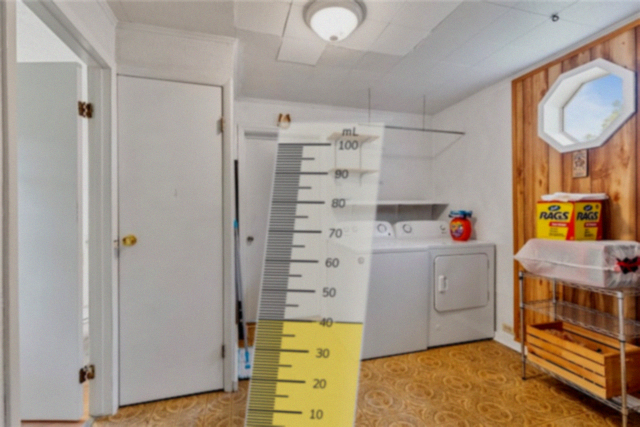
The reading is 40 mL
